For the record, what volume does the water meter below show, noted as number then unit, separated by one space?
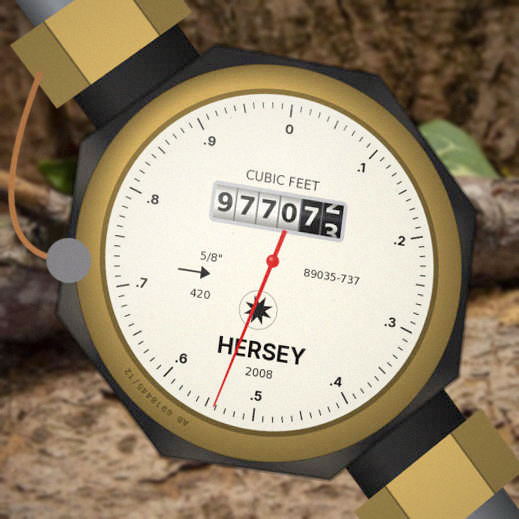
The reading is 977072.54 ft³
